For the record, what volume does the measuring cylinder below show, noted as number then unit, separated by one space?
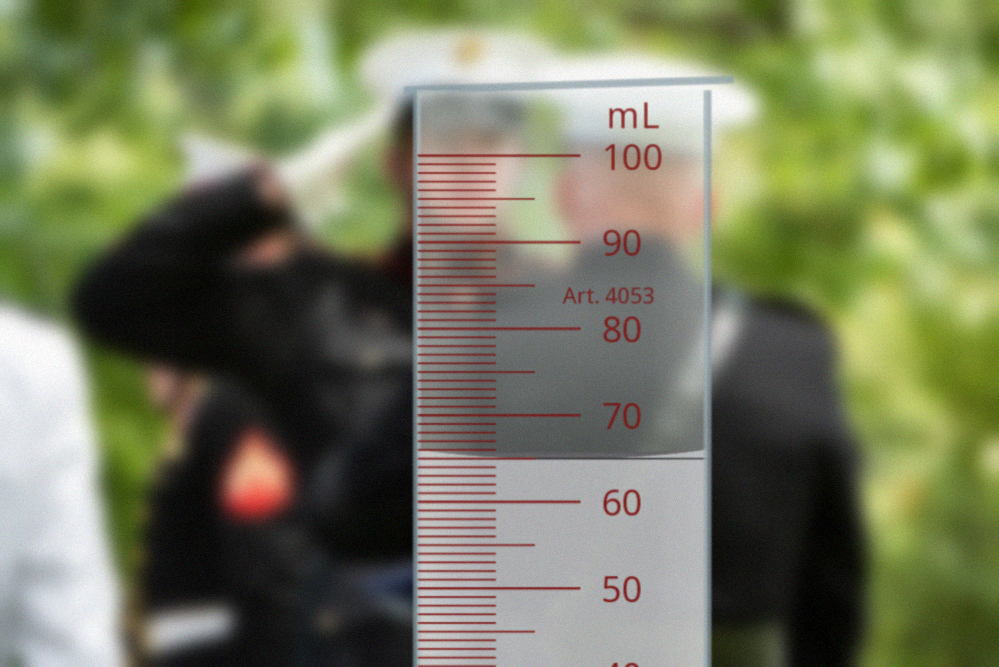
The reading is 65 mL
